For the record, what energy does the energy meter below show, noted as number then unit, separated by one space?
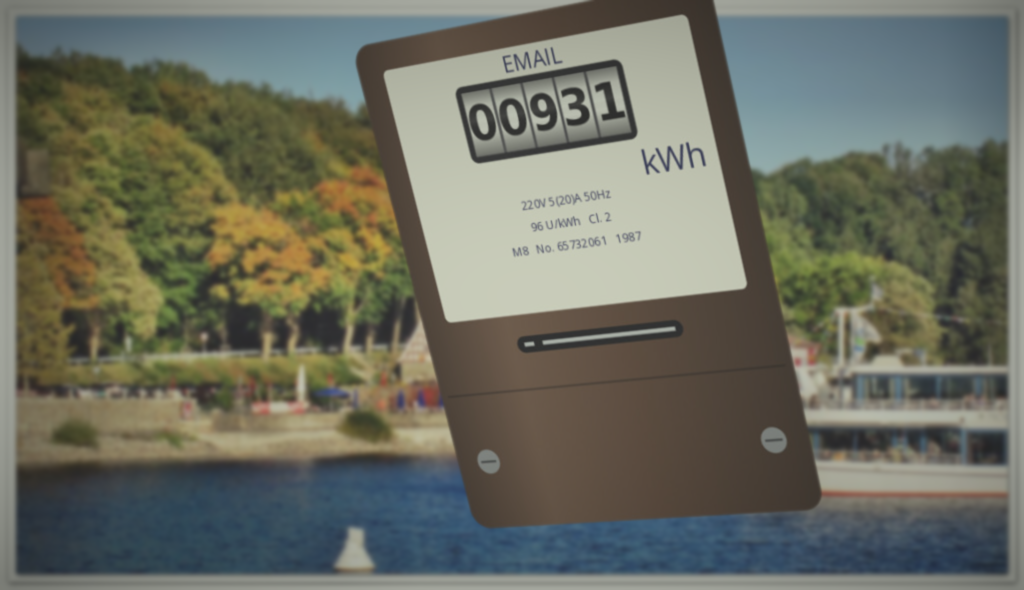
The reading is 931 kWh
